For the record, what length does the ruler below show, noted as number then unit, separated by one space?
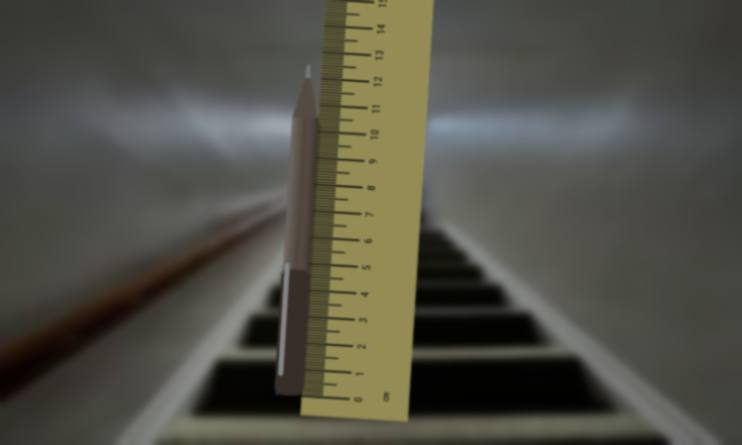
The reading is 12.5 cm
